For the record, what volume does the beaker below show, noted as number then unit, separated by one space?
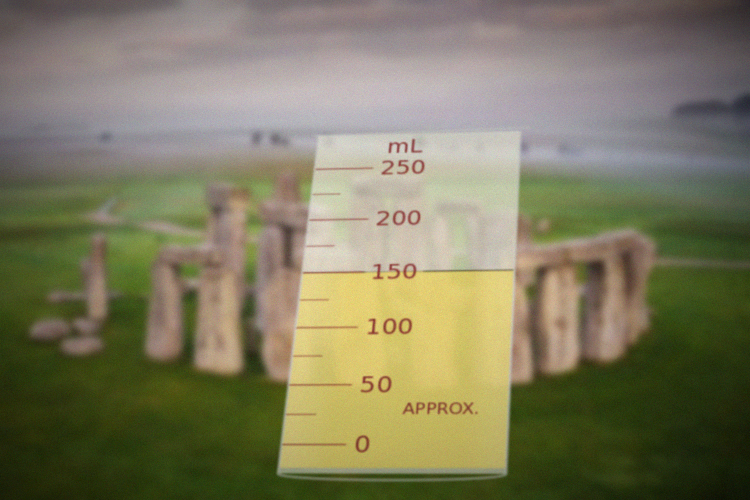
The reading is 150 mL
